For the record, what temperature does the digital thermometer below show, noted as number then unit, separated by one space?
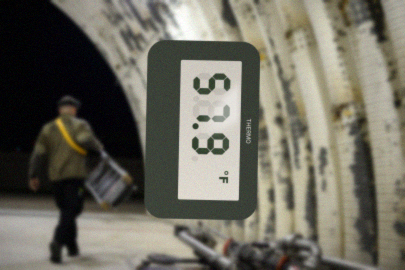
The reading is 57.9 °F
